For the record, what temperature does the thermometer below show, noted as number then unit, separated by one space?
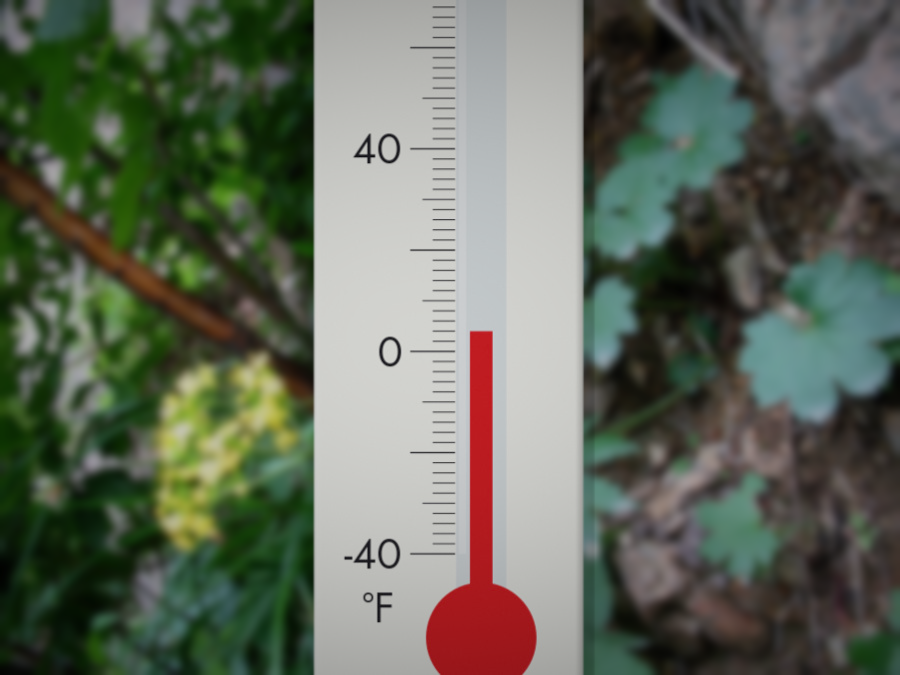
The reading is 4 °F
